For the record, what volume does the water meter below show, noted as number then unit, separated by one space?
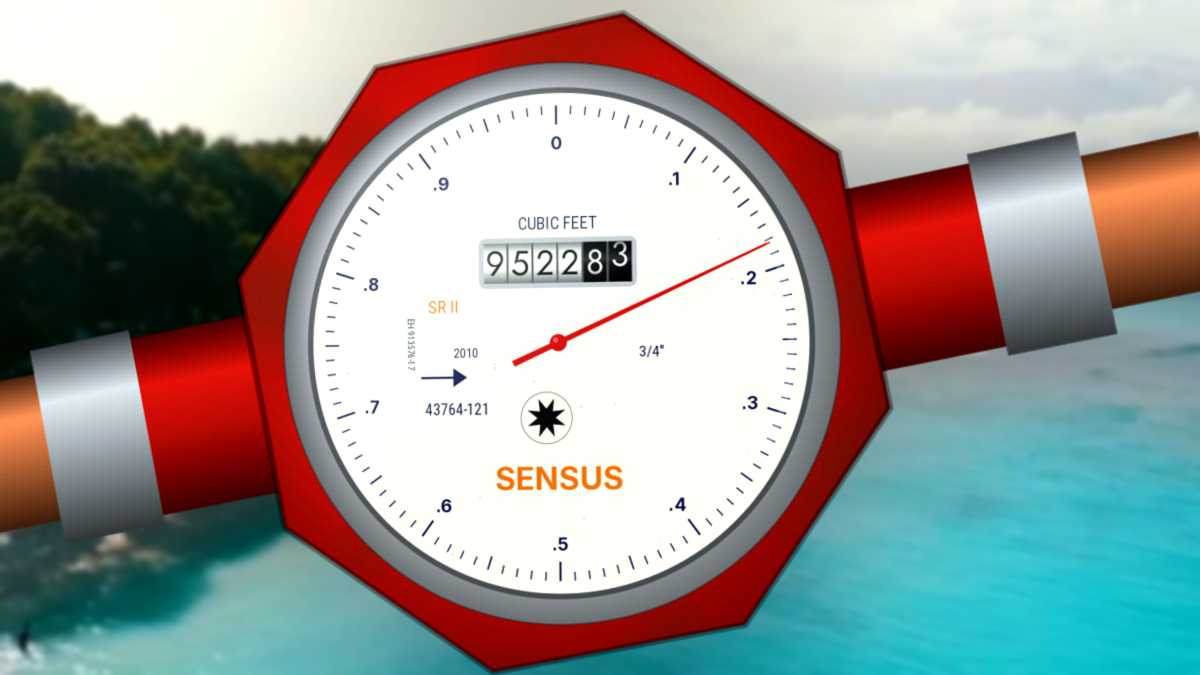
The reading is 952283.18 ft³
